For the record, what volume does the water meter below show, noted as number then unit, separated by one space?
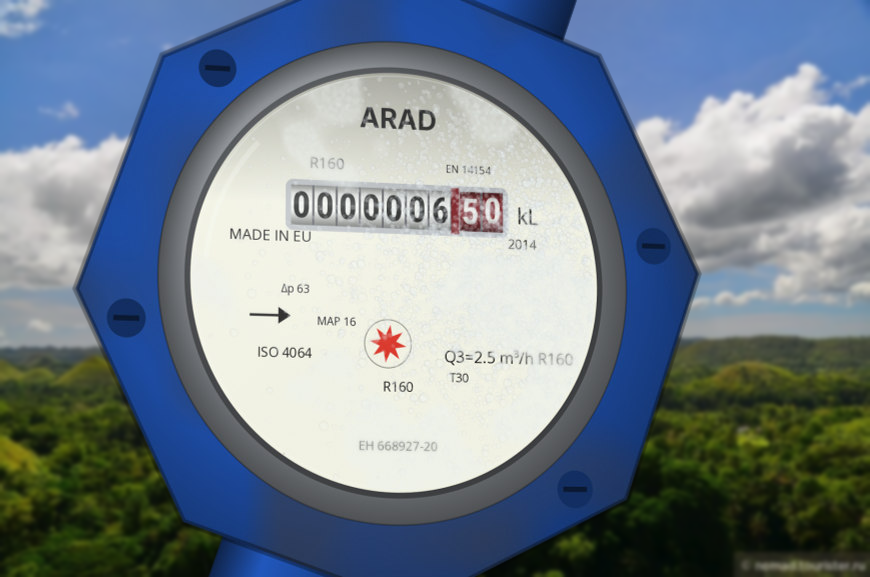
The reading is 6.50 kL
